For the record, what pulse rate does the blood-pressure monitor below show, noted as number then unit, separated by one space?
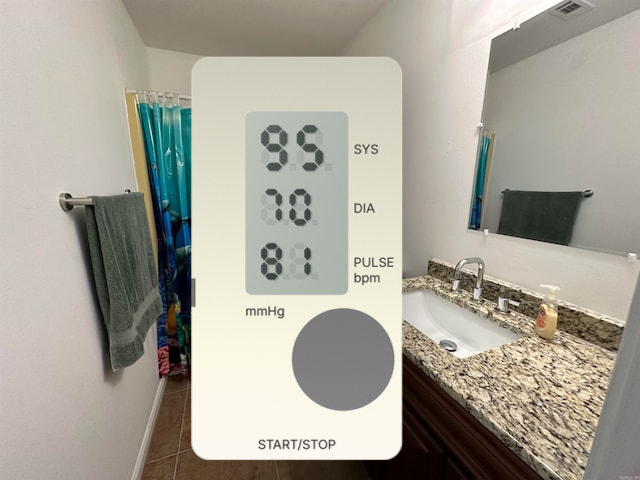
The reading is 81 bpm
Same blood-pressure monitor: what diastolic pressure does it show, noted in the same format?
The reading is 70 mmHg
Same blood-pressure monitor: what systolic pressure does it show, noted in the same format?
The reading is 95 mmHg
